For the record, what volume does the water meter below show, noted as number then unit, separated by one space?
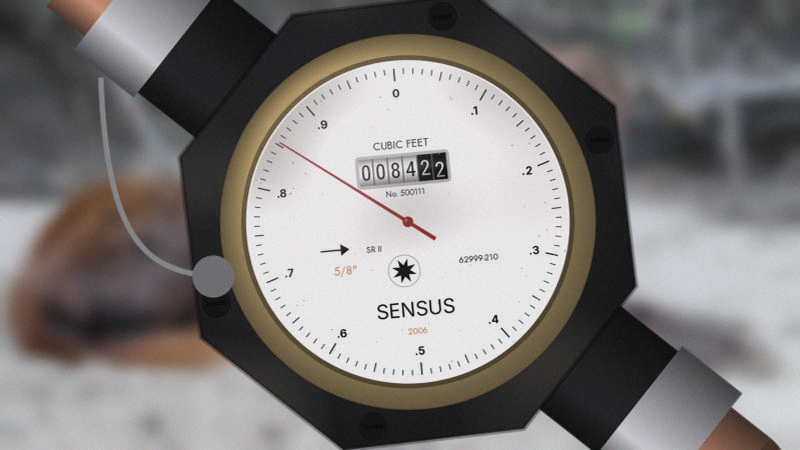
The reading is 8421.85 ft³
